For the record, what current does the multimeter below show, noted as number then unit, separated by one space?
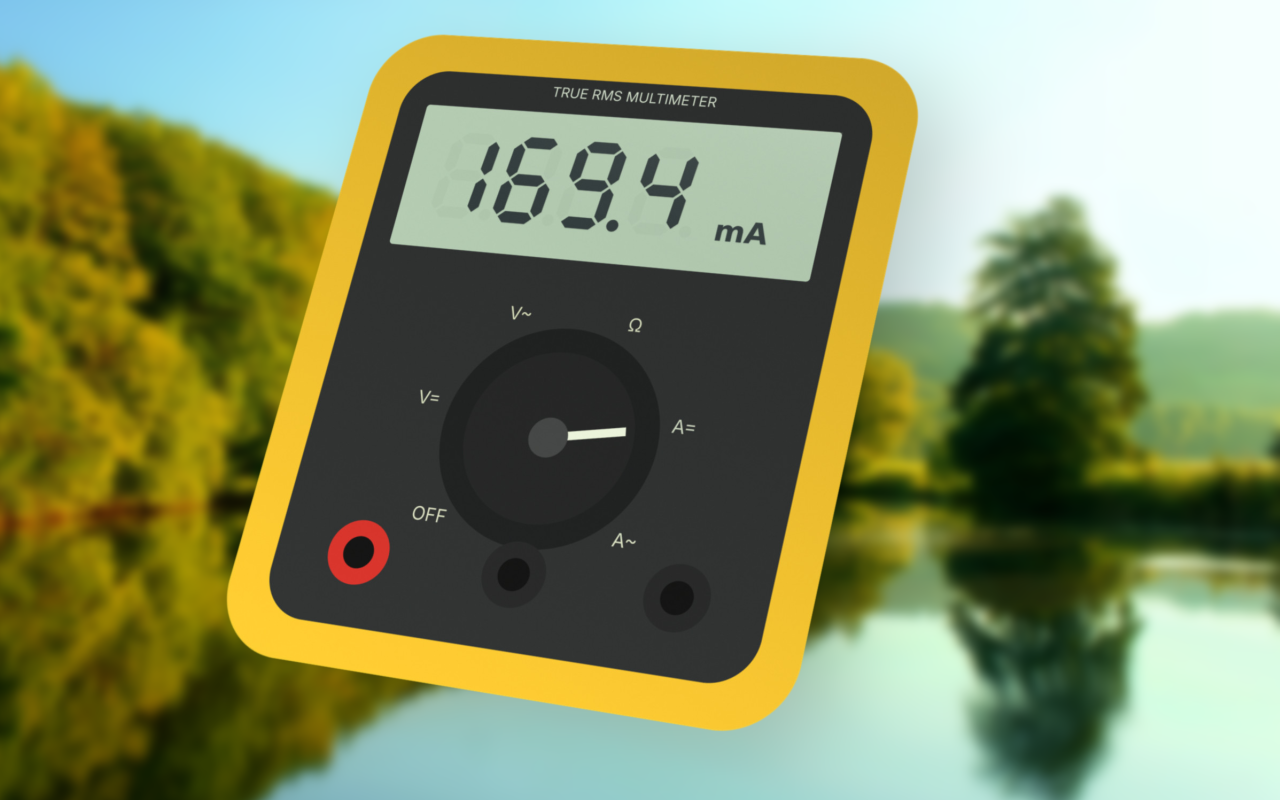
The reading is 169.4 mA
